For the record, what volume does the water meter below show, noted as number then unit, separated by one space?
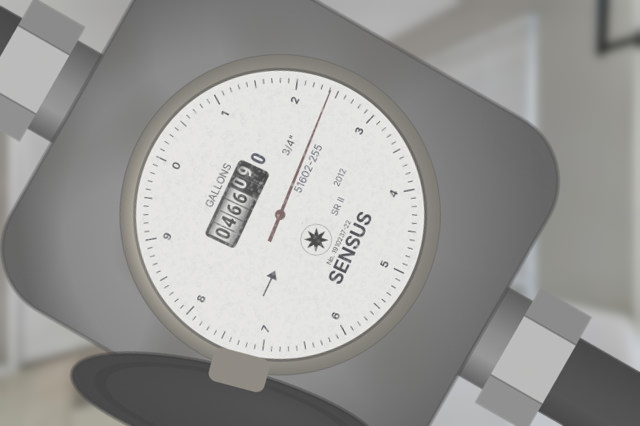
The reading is 466092.4 gal
